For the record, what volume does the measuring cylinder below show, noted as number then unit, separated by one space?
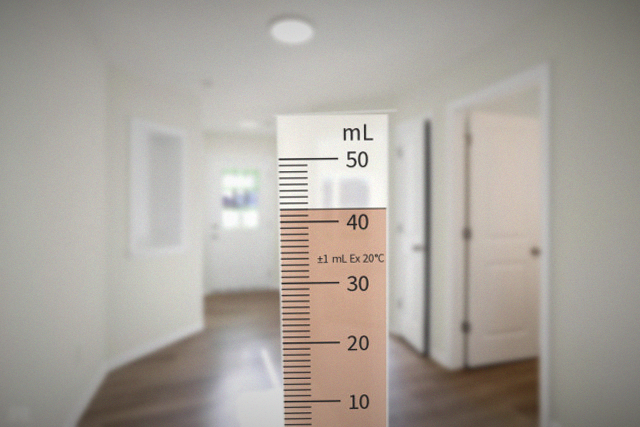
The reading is 42 mL
